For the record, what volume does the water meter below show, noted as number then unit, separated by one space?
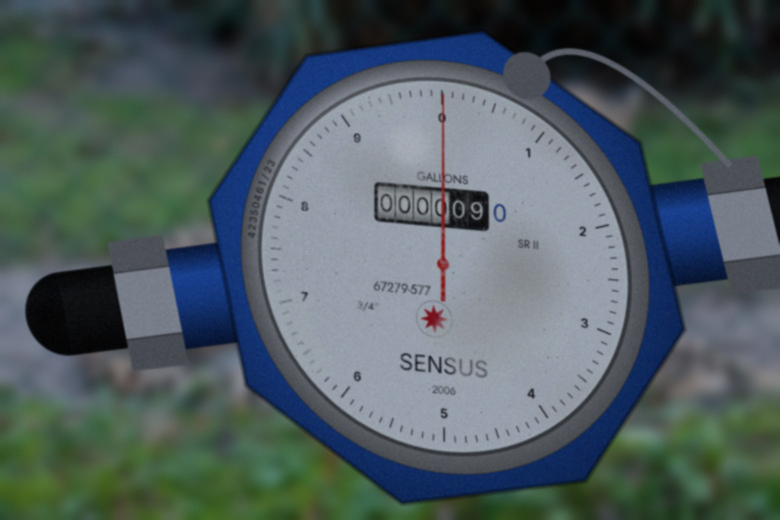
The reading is 90.0 gal
